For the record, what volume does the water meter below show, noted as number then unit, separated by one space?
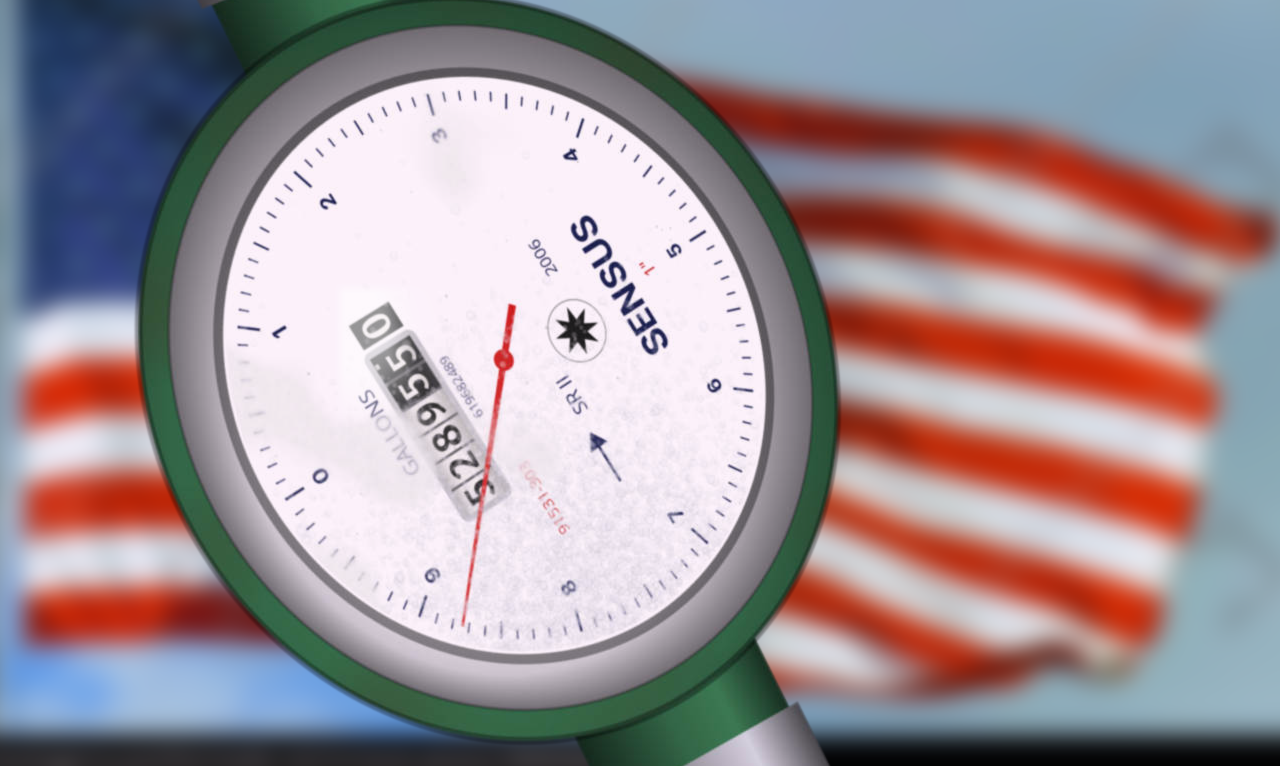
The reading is 5289548.7 gal
